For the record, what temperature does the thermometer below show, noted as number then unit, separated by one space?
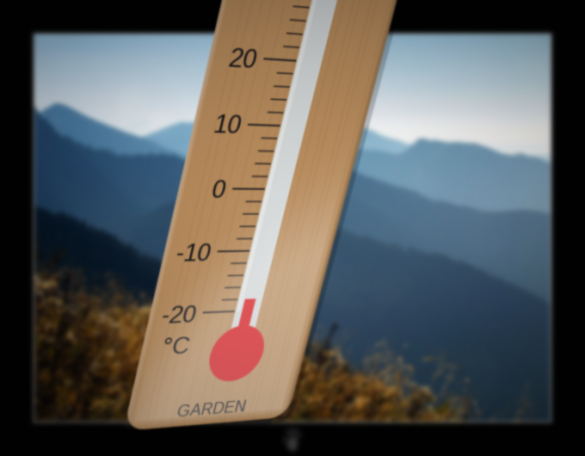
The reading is -18 °C
